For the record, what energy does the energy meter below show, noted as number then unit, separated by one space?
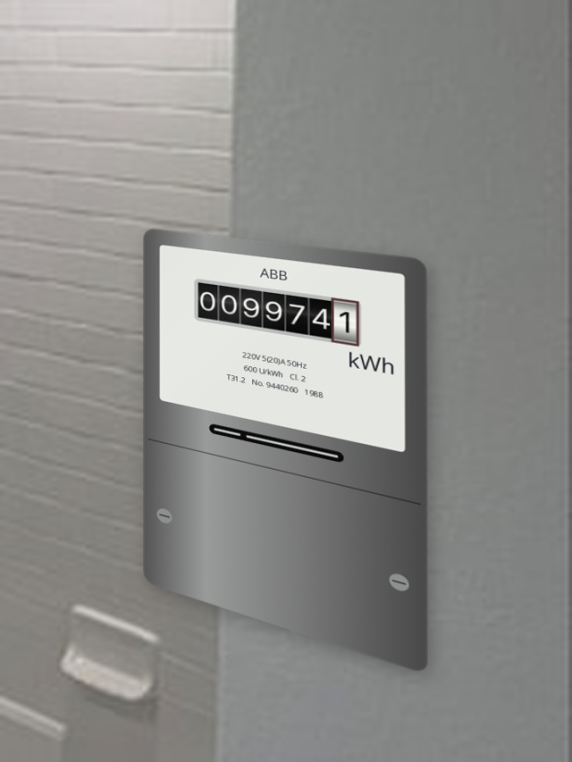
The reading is 9974.1 kWh
